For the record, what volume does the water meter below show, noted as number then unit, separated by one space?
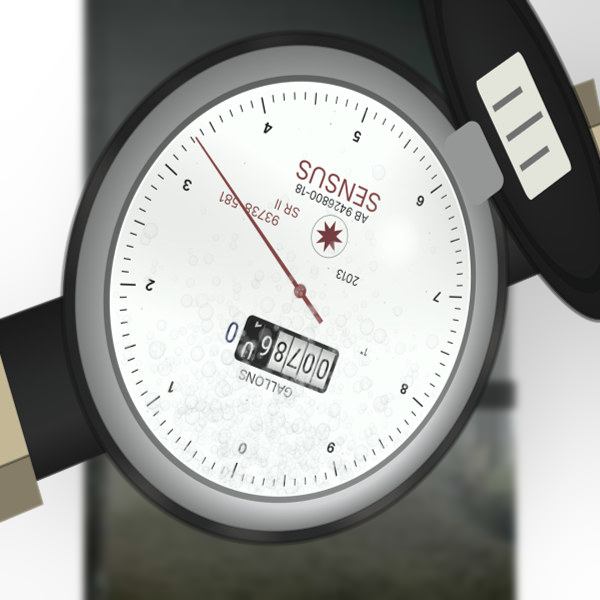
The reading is 78603.3 gal
